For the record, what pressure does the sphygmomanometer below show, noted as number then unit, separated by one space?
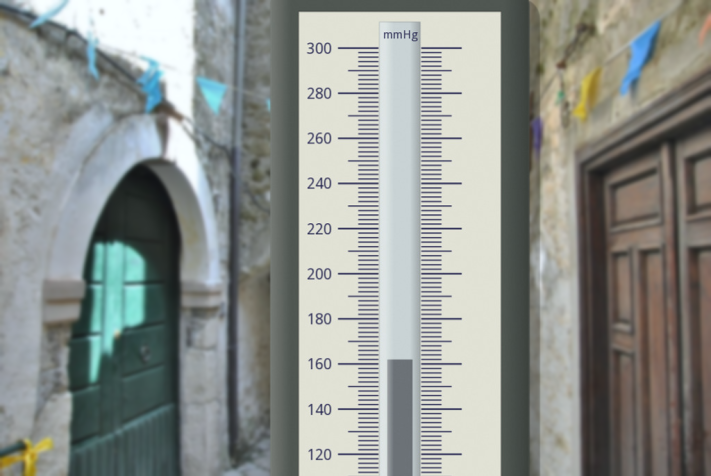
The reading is 162 mmHg
